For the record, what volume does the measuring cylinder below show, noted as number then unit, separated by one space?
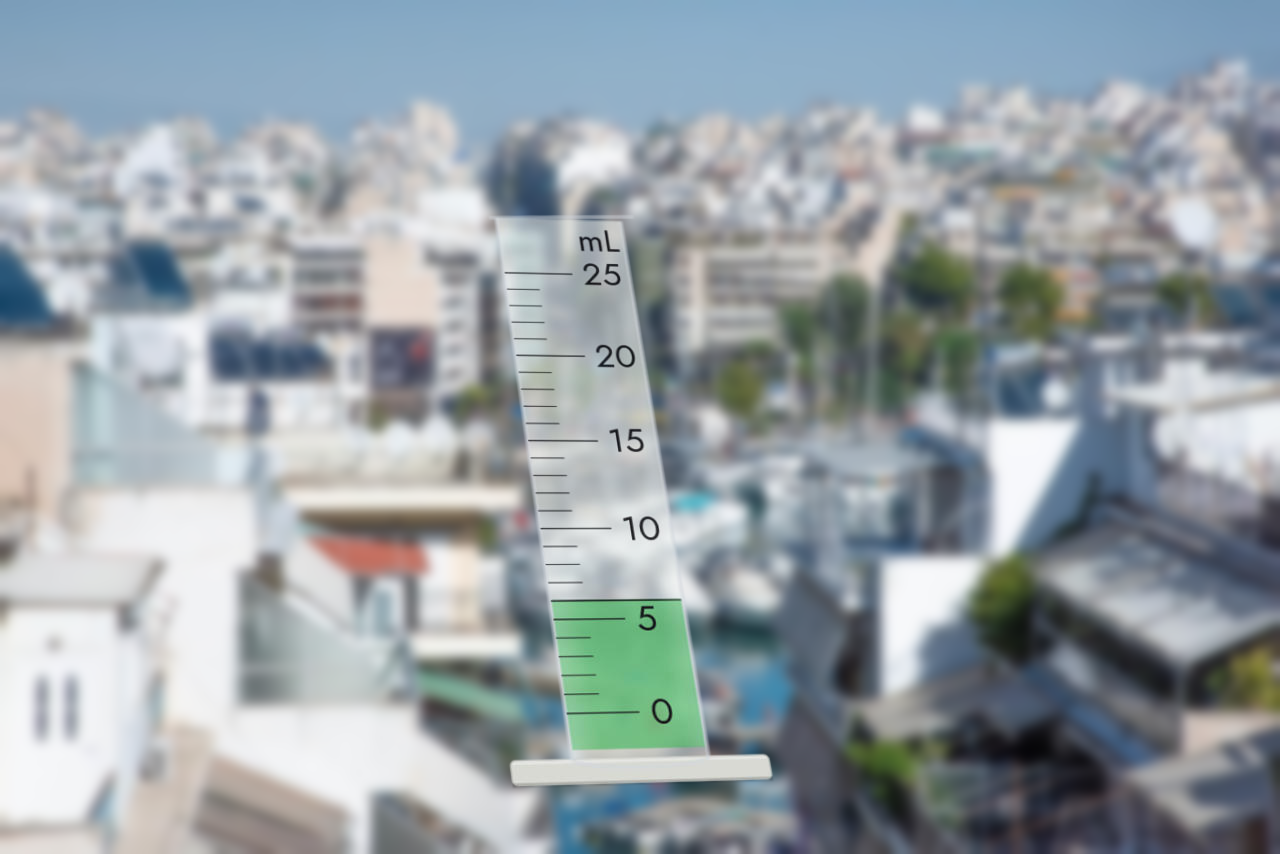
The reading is 6 mL
